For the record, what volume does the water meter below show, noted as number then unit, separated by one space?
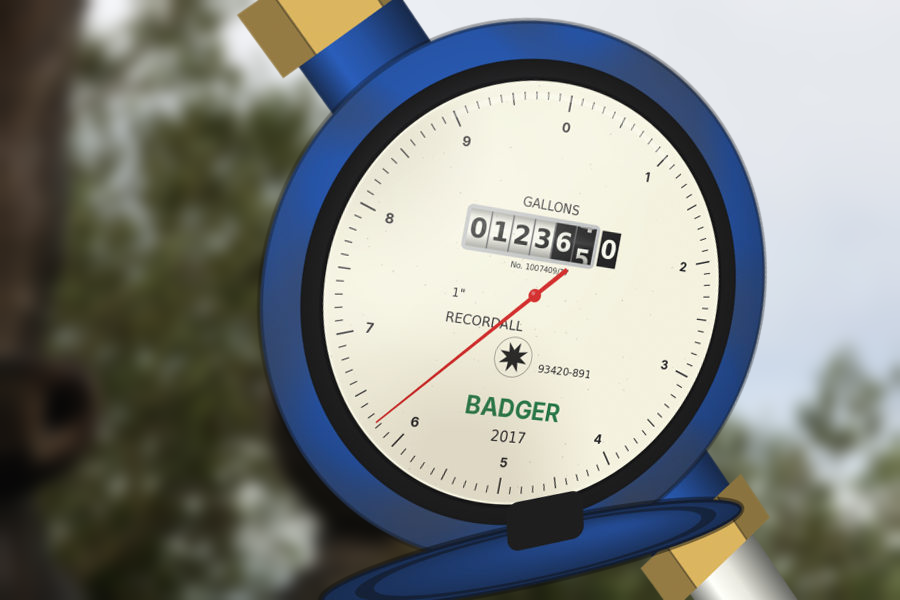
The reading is 123646.2 gal
